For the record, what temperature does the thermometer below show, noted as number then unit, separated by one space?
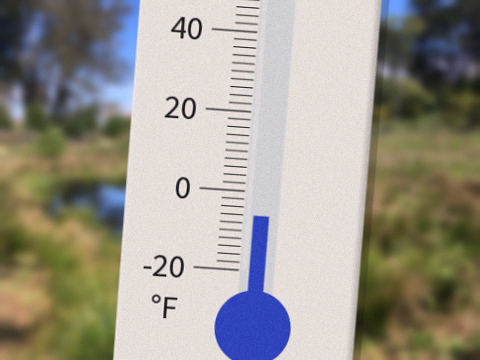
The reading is -6 °F
